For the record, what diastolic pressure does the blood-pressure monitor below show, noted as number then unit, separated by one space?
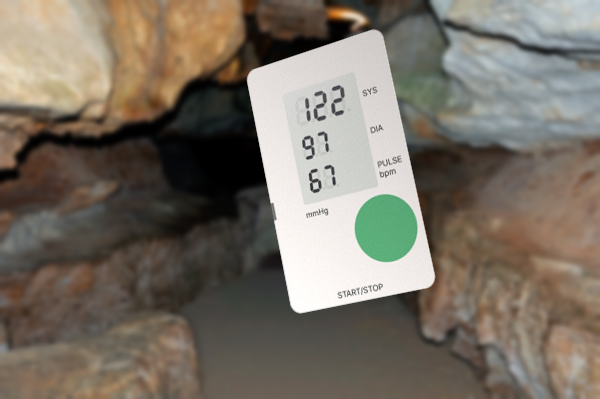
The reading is 97 mmHg
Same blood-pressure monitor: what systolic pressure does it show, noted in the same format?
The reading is 122 mmHg
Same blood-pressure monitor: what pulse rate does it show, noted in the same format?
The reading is 67 bpm
